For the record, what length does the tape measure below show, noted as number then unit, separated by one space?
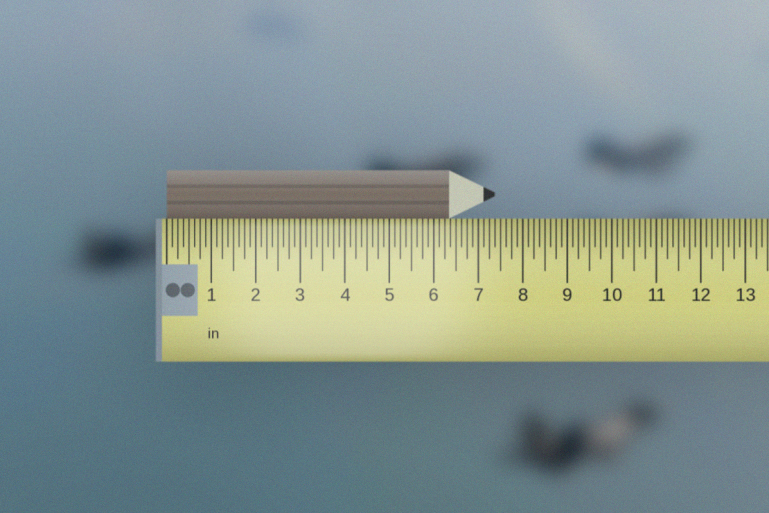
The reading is 7.375 in
